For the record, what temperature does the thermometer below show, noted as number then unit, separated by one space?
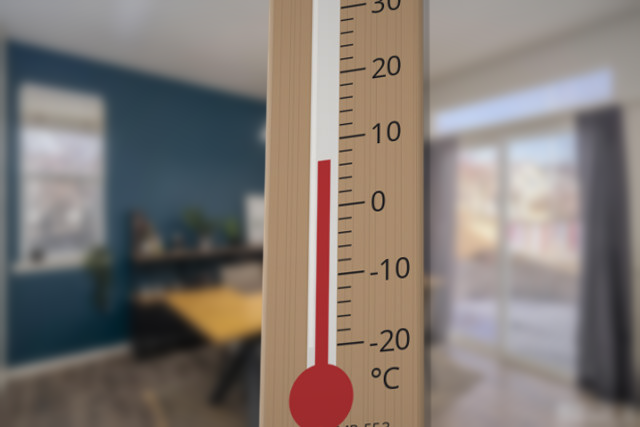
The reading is 7 °C
